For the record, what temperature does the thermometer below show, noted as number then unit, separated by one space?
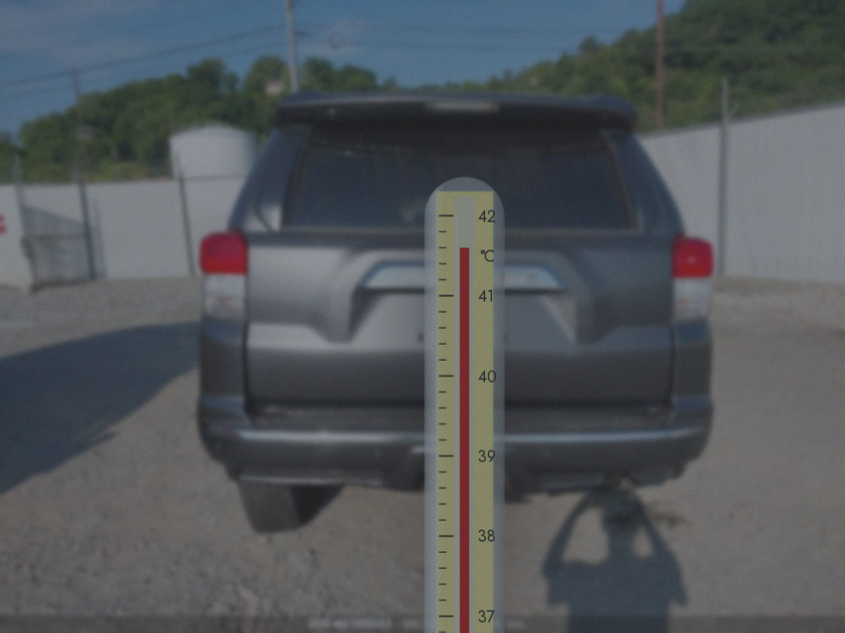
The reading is 41.6 °C
